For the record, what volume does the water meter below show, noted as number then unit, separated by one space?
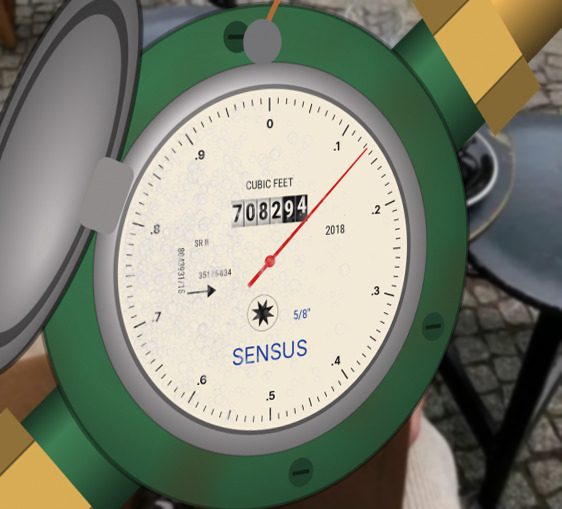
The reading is 708294.13 ft³
